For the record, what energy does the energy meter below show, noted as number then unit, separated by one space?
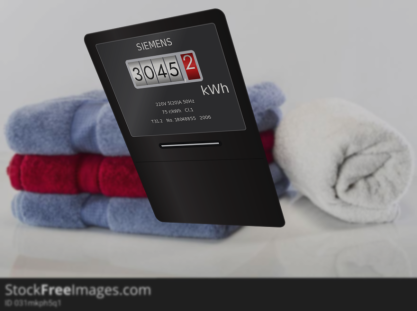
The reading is 3045.2 kWh
